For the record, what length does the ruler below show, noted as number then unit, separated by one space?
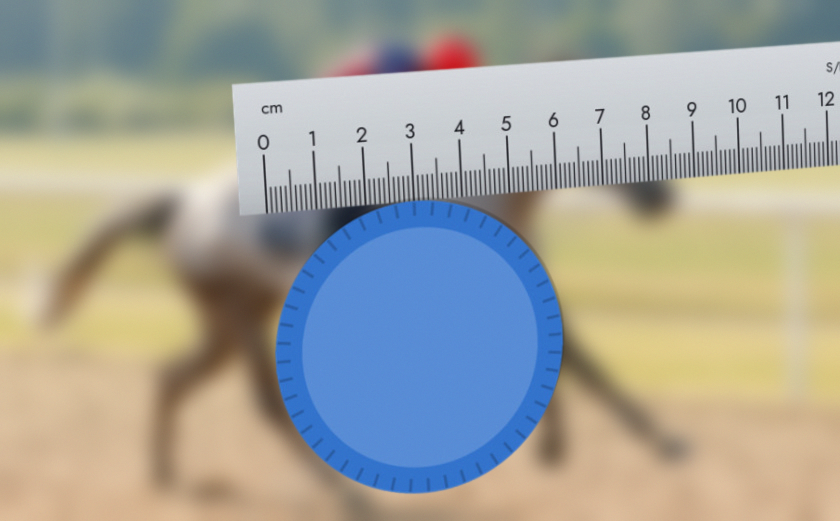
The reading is 6 cm
